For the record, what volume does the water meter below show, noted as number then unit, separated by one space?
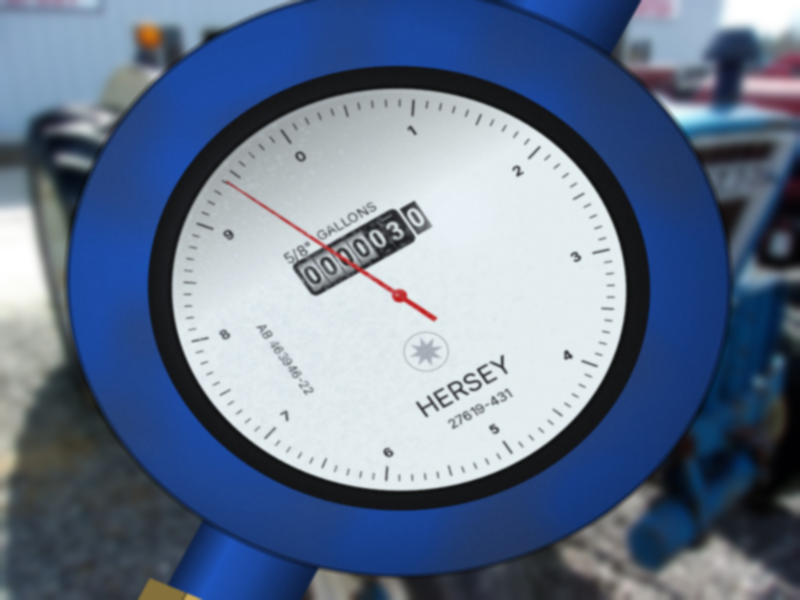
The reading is 29.4 gal
